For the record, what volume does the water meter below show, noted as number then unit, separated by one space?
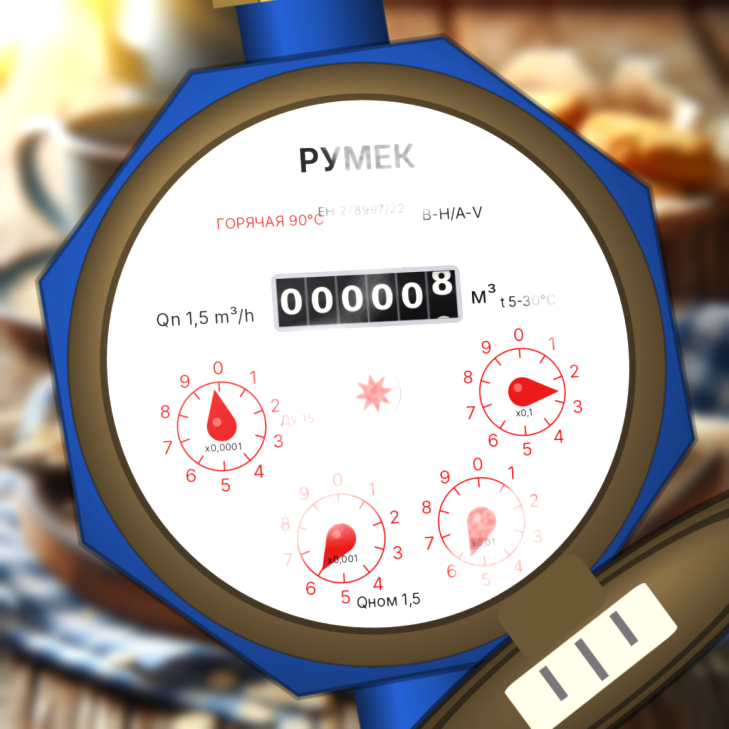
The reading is 8.2559 m³
